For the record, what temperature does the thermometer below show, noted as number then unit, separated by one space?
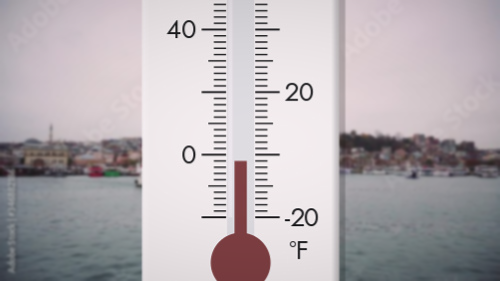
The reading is -2 °F
